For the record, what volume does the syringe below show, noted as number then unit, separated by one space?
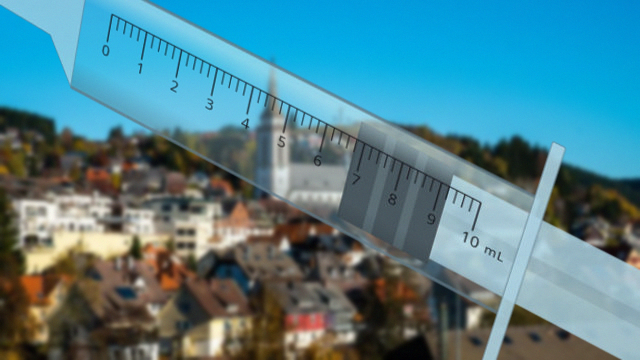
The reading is 6.8 mL
